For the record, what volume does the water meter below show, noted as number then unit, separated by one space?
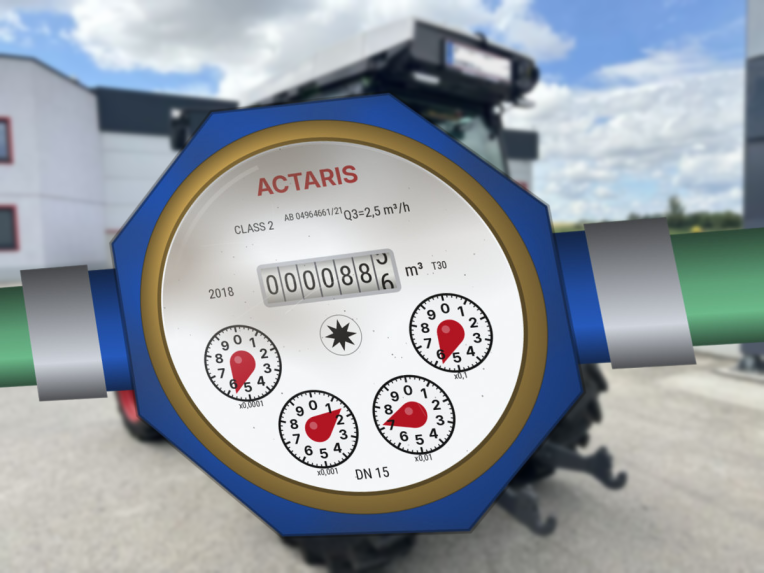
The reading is 885.5715 m³
